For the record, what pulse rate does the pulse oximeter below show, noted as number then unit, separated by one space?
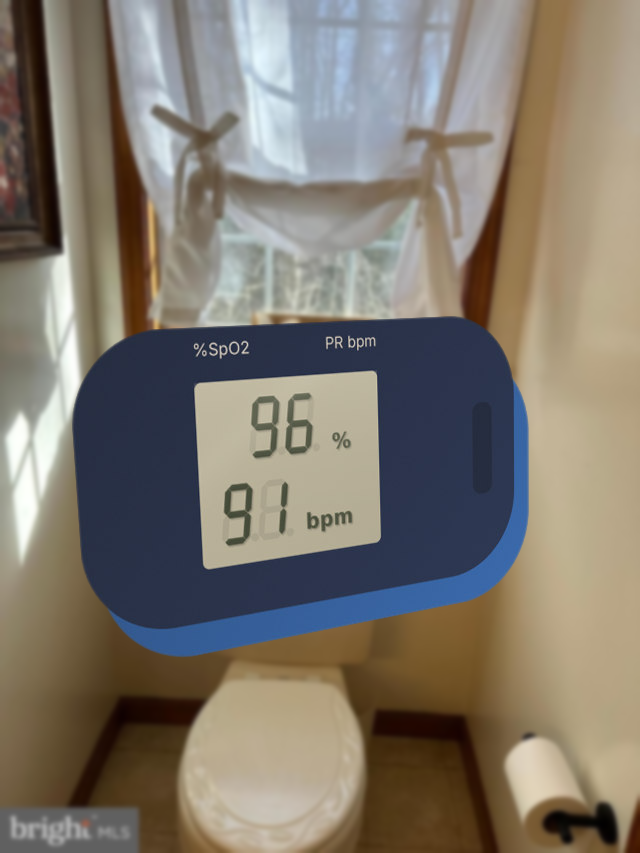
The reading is 91 bpm
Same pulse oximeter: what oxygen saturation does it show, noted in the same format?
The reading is 96 %
